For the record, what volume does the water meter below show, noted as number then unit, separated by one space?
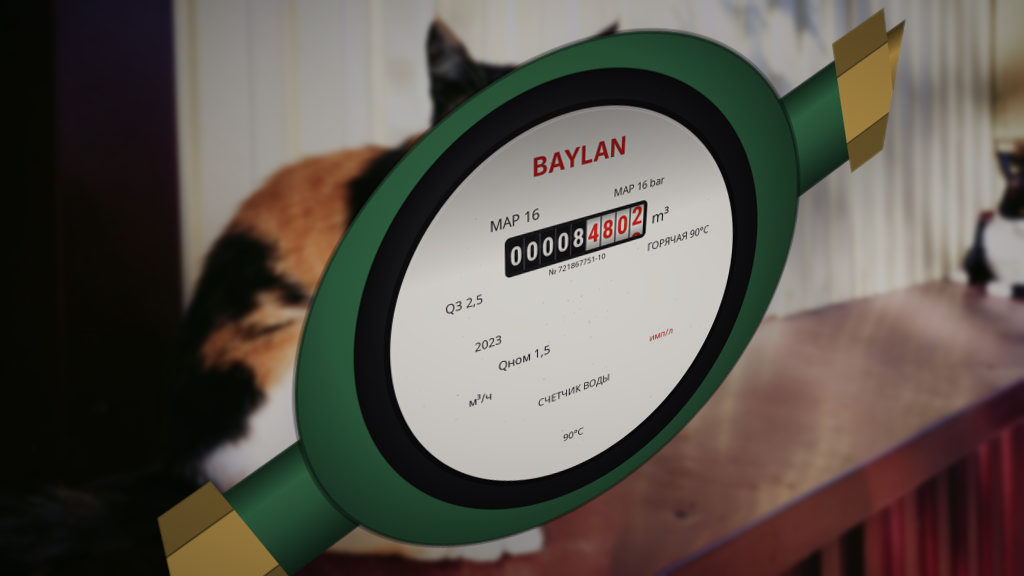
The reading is 8.4802 m³
